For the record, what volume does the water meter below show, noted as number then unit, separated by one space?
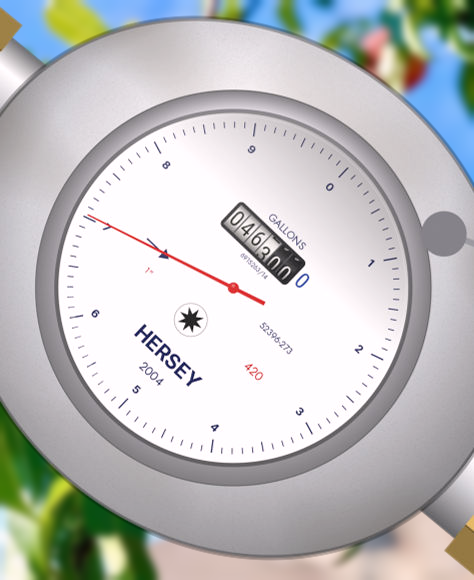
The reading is 462997.0 gal
